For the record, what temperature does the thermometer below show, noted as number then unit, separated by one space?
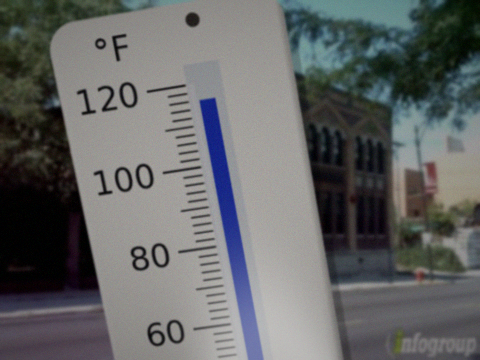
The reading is 116 °F
